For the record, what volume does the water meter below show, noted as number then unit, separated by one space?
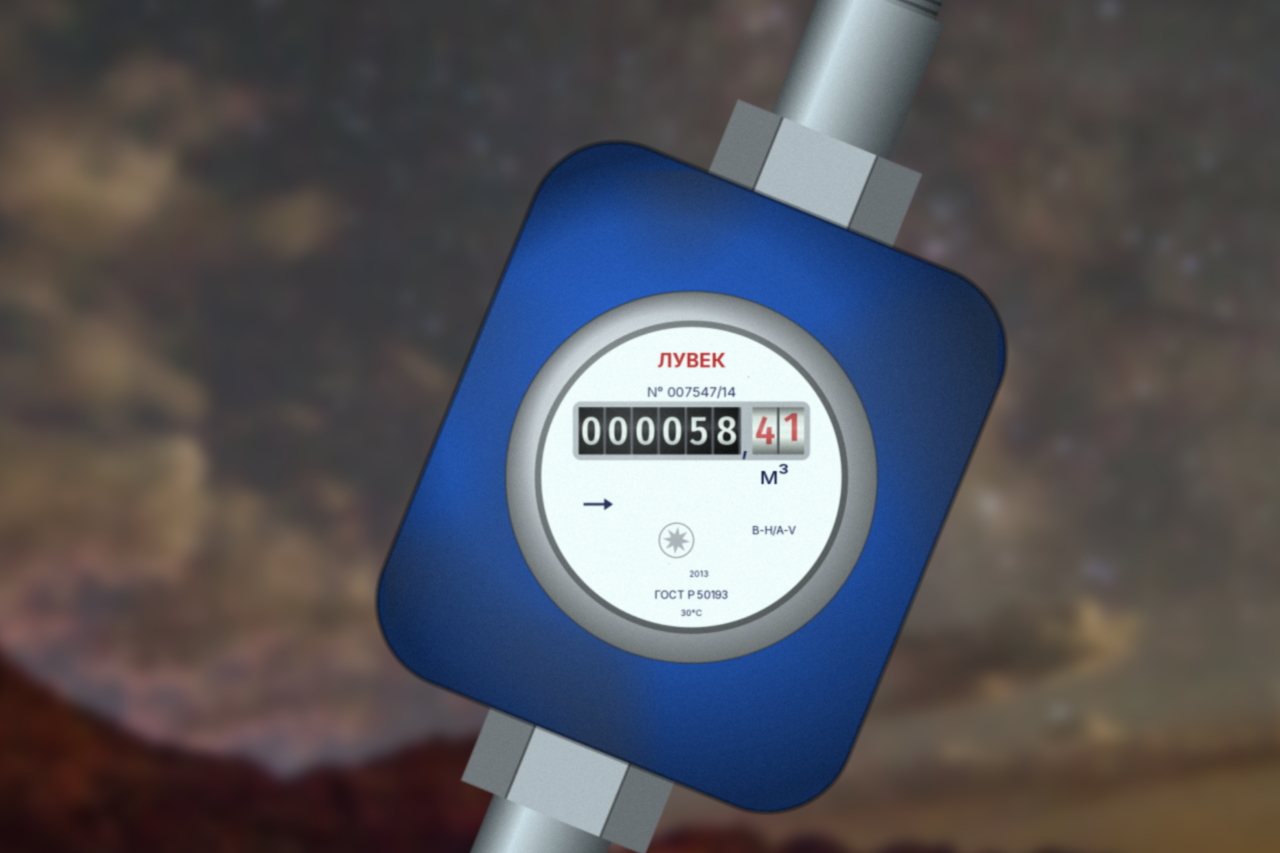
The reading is 58.41 m³
